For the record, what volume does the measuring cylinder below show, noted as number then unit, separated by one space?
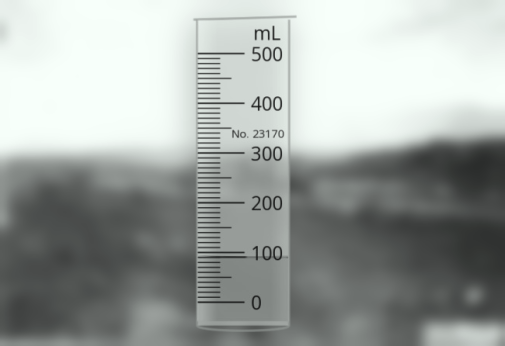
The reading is 90 mL
